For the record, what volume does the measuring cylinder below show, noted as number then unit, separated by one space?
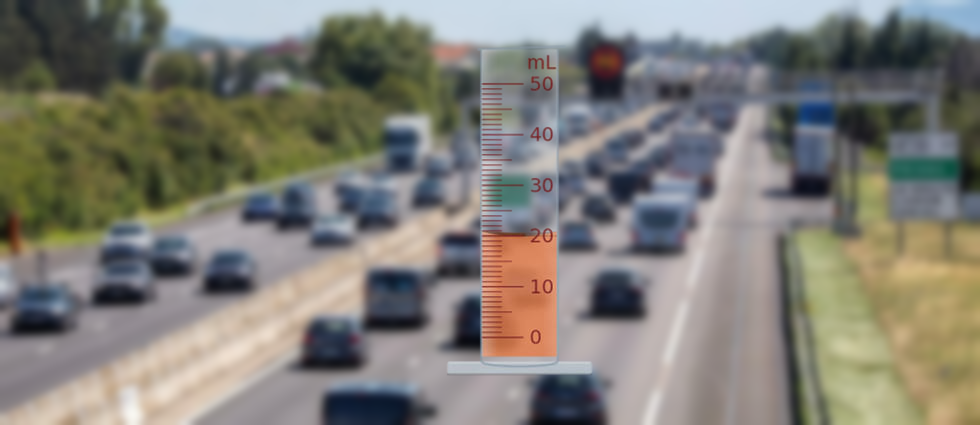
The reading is 20 mL
